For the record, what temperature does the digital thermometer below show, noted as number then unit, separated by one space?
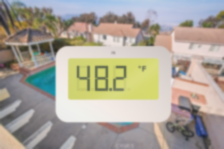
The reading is 48.2 °F
